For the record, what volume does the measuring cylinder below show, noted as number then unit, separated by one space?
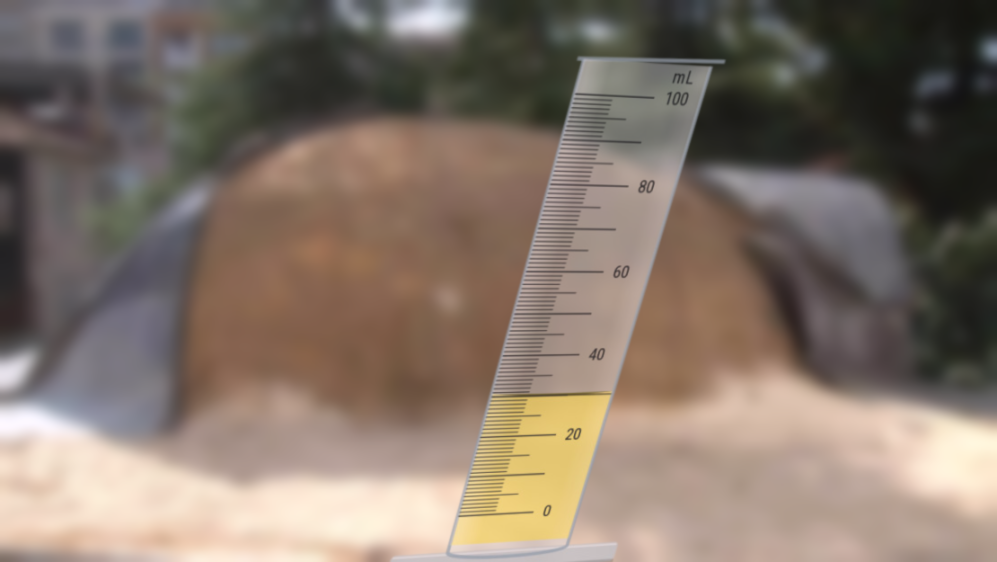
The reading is 30 mL
